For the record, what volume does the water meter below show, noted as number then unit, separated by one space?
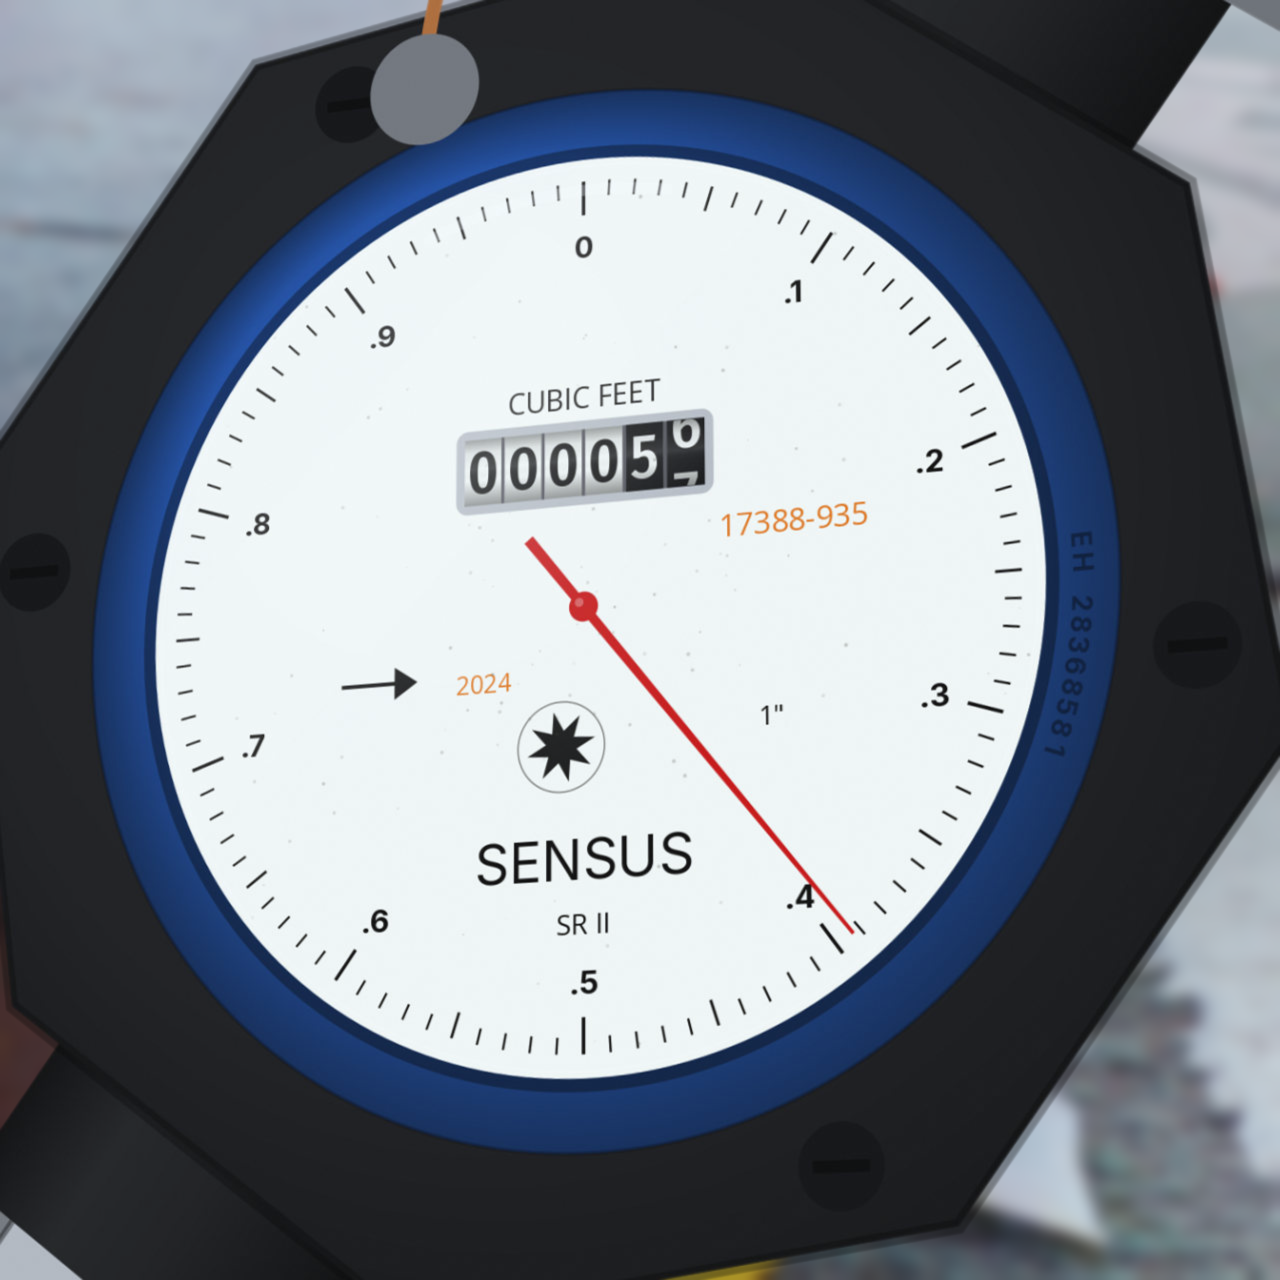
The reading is 56.39 ft³
